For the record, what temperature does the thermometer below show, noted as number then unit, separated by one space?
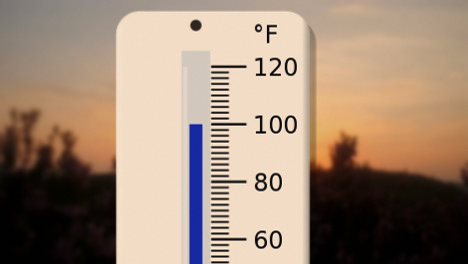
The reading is 100 °F
